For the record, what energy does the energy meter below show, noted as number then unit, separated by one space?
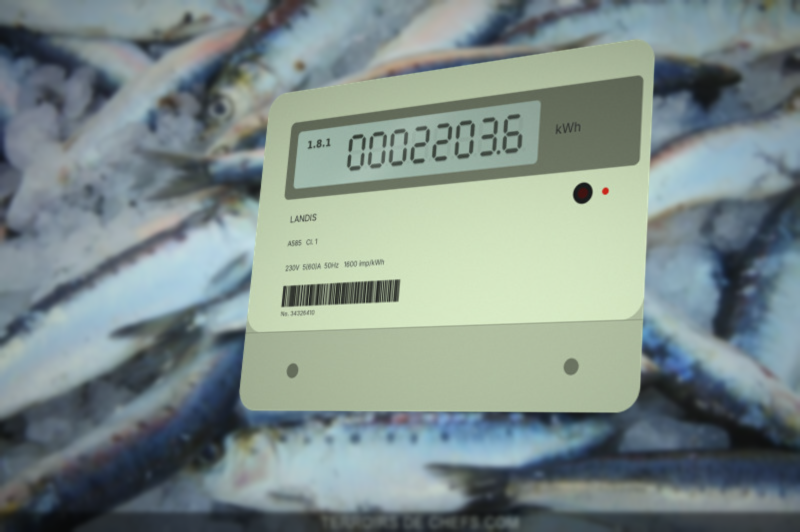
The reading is 2203.6 kWh
